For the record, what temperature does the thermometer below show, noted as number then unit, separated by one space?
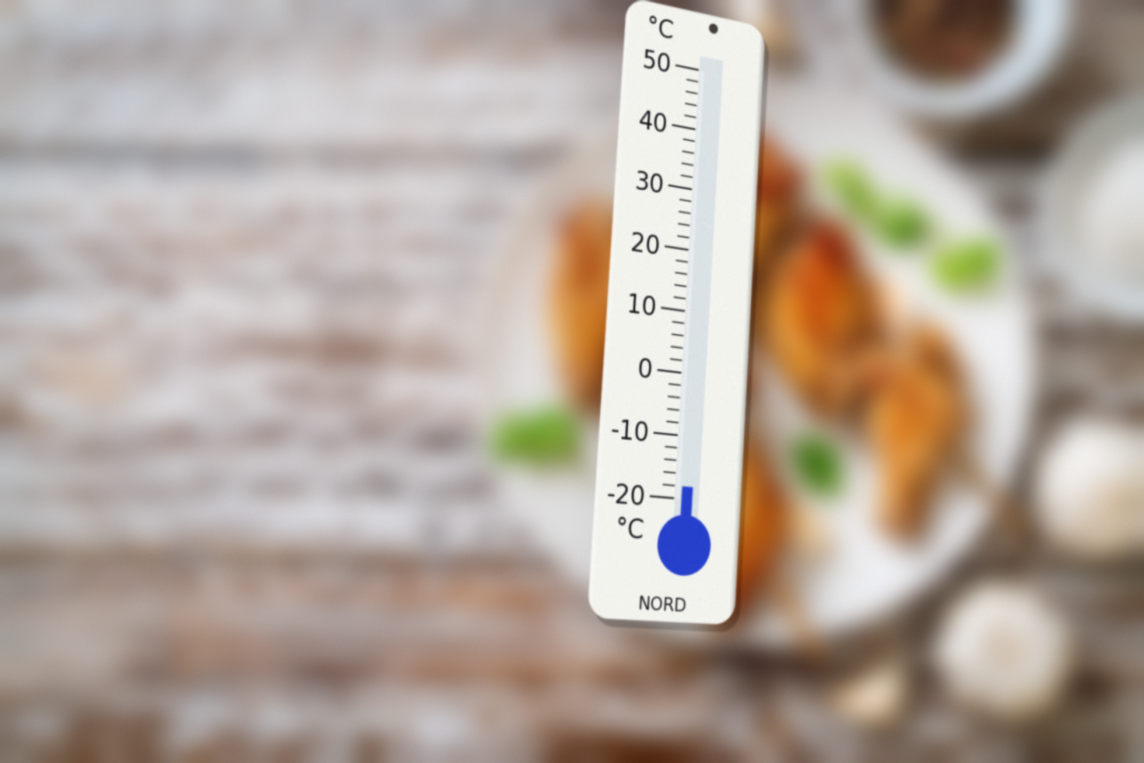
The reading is -18 °C
